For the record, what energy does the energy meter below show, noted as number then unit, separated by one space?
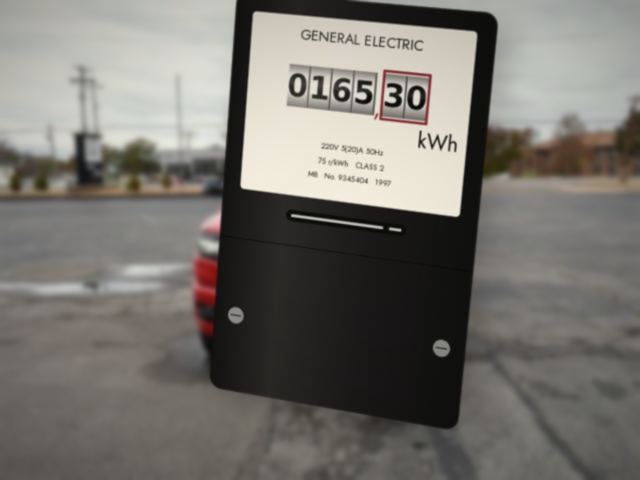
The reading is 165.30 kWh
